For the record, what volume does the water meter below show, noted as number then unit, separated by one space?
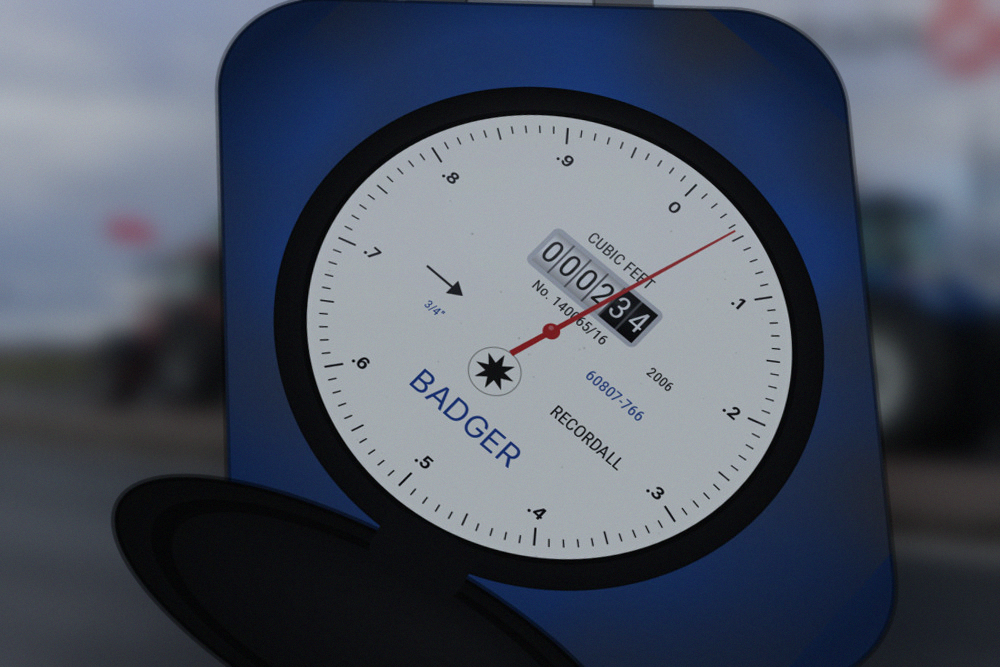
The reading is 234.04 ft³
